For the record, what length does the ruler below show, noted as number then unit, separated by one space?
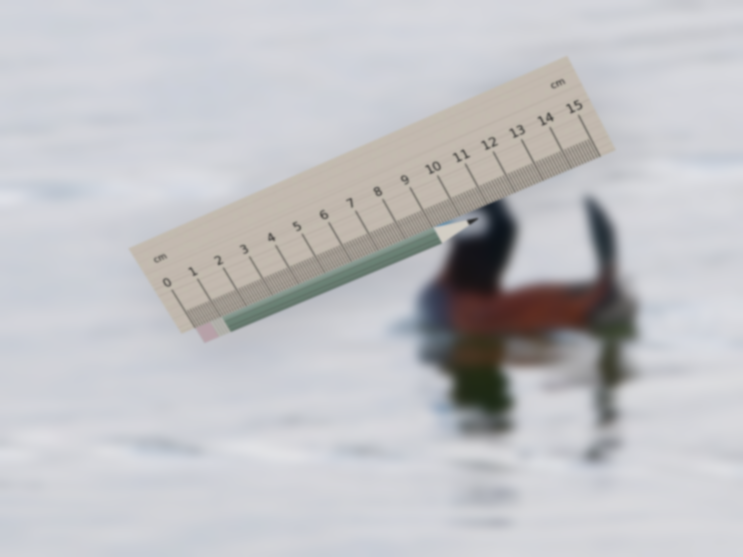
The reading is 10.5 cm
